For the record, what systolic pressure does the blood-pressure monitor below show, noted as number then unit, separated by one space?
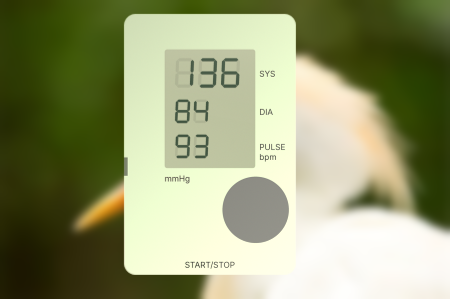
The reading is 136 mmHg
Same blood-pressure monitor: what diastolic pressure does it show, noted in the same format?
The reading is 84 mmHg
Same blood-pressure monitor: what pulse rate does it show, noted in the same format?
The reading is 93 bpm
